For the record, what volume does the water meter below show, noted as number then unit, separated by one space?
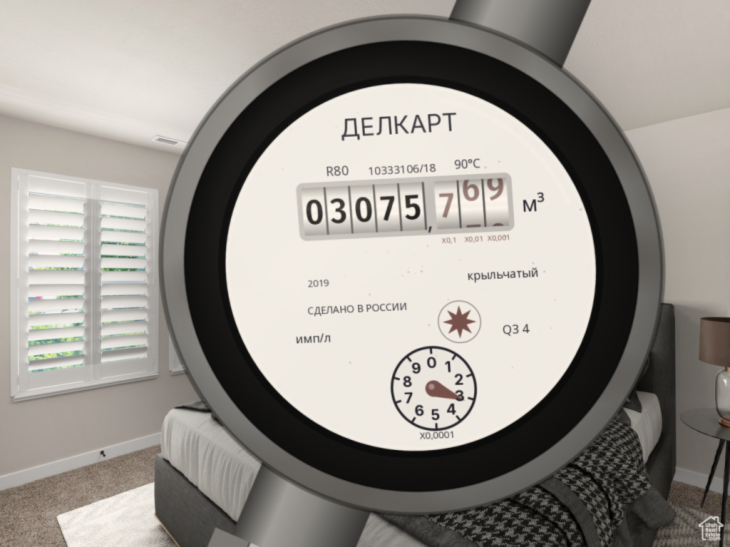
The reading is 3075.7693 m³
